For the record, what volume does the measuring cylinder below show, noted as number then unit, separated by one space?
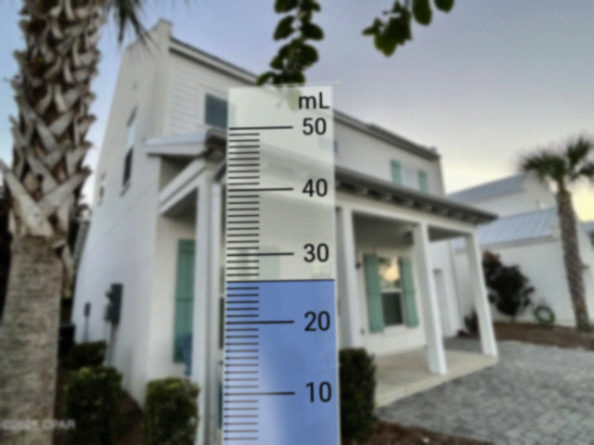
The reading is 26 mL
